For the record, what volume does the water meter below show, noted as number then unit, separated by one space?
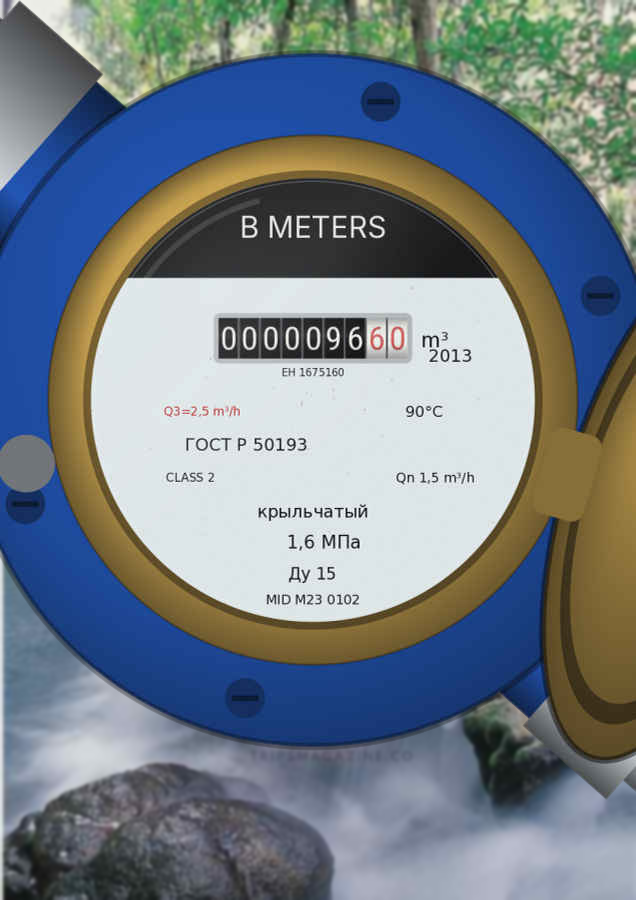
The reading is 96.60 m³
